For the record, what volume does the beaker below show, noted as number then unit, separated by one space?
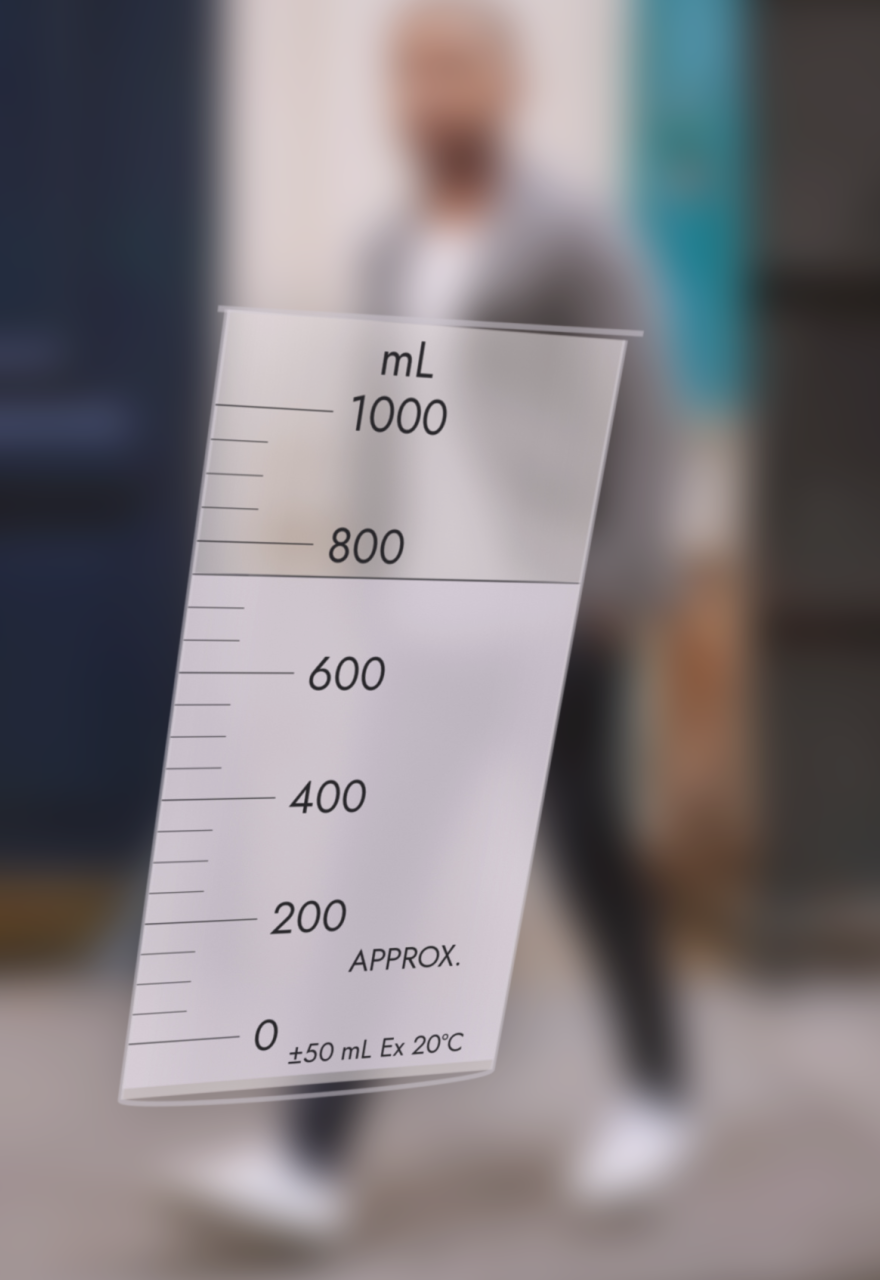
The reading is 750 mL
